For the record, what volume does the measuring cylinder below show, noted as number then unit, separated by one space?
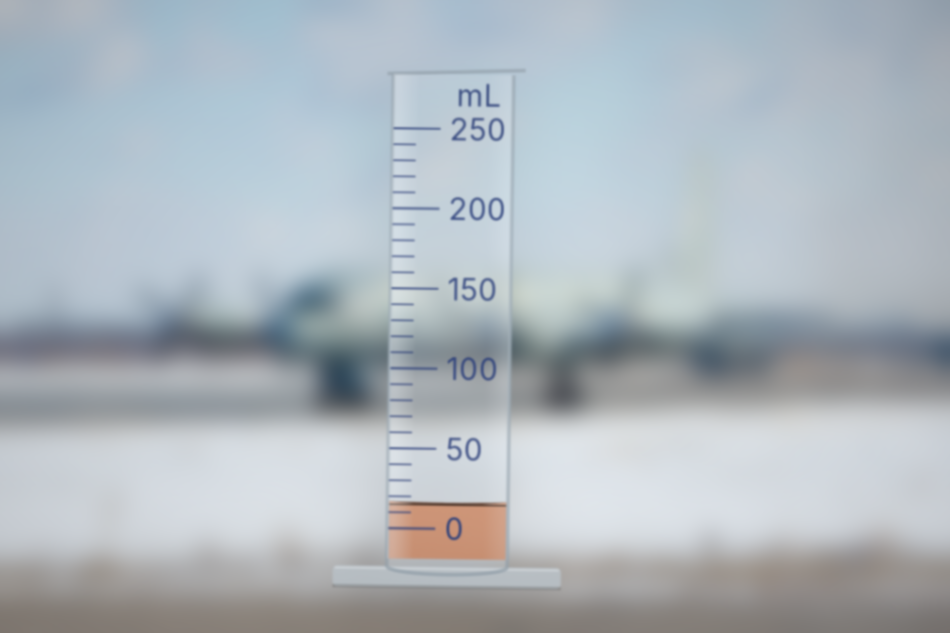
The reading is 15 mL
